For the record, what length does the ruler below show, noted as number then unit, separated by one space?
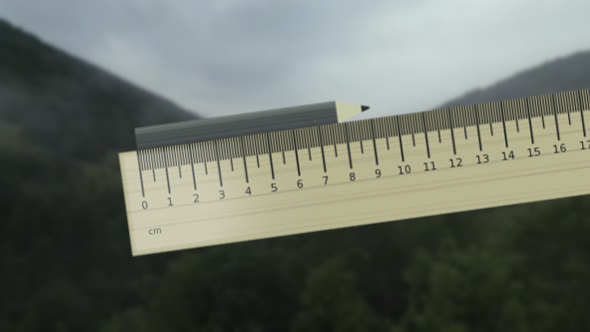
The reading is 9 cm
